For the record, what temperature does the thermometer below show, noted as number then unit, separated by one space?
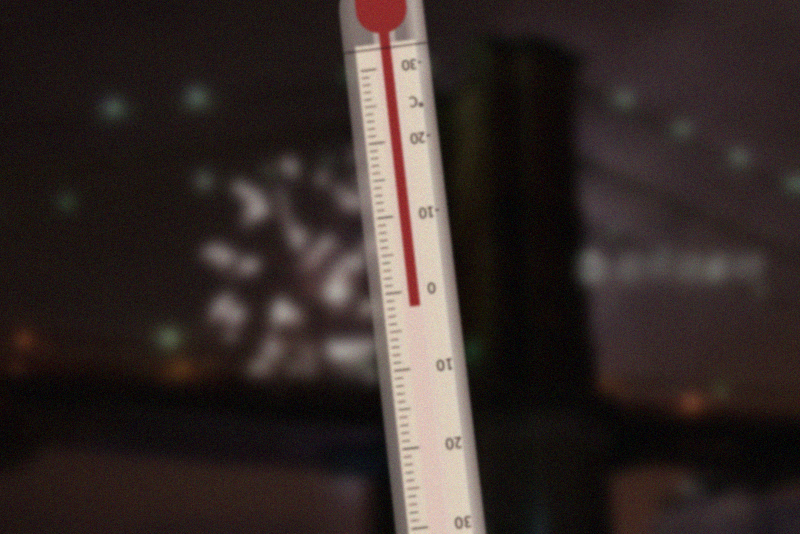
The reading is 2 °C
